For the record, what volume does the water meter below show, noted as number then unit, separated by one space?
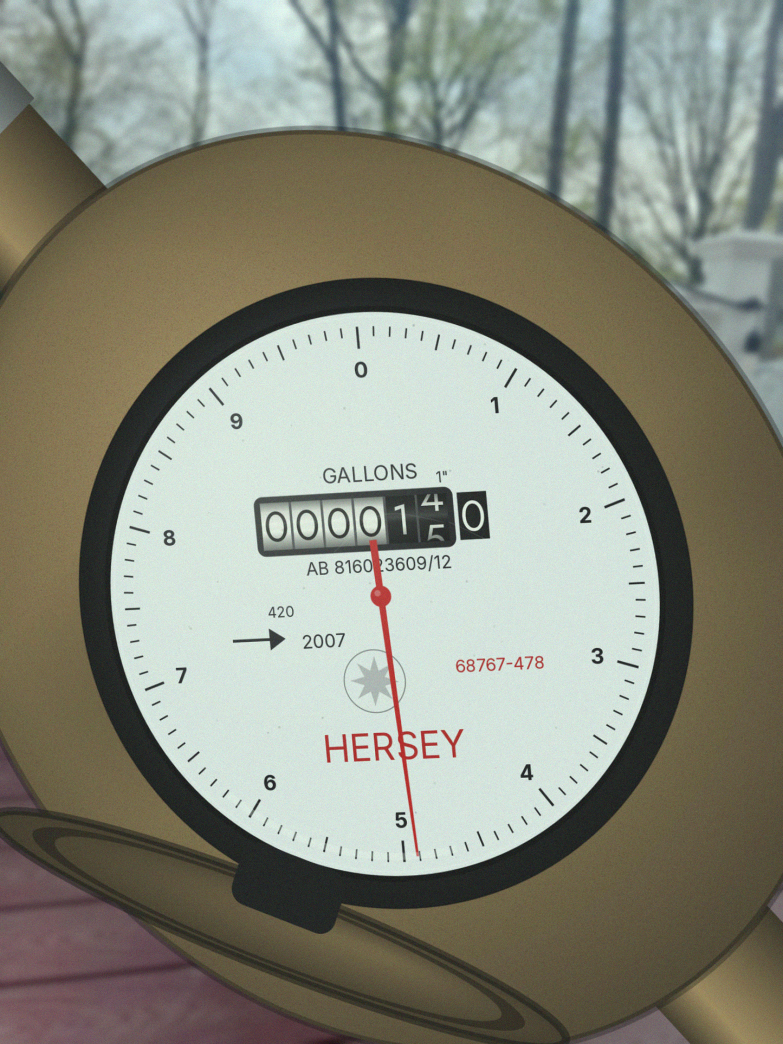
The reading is 144.9 gal
